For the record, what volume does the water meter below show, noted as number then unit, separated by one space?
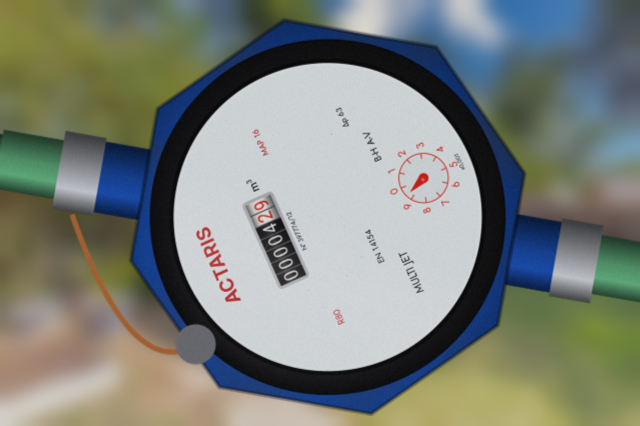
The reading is 4.289 m³
